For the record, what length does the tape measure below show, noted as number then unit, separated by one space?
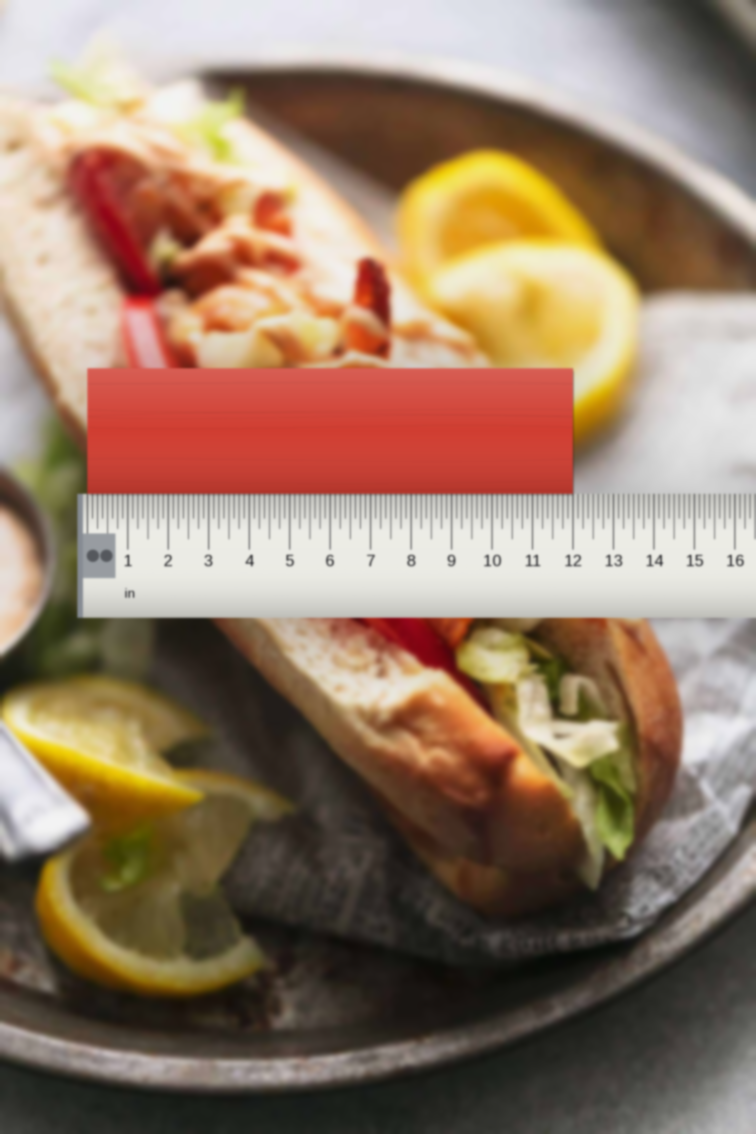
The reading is 12 in
